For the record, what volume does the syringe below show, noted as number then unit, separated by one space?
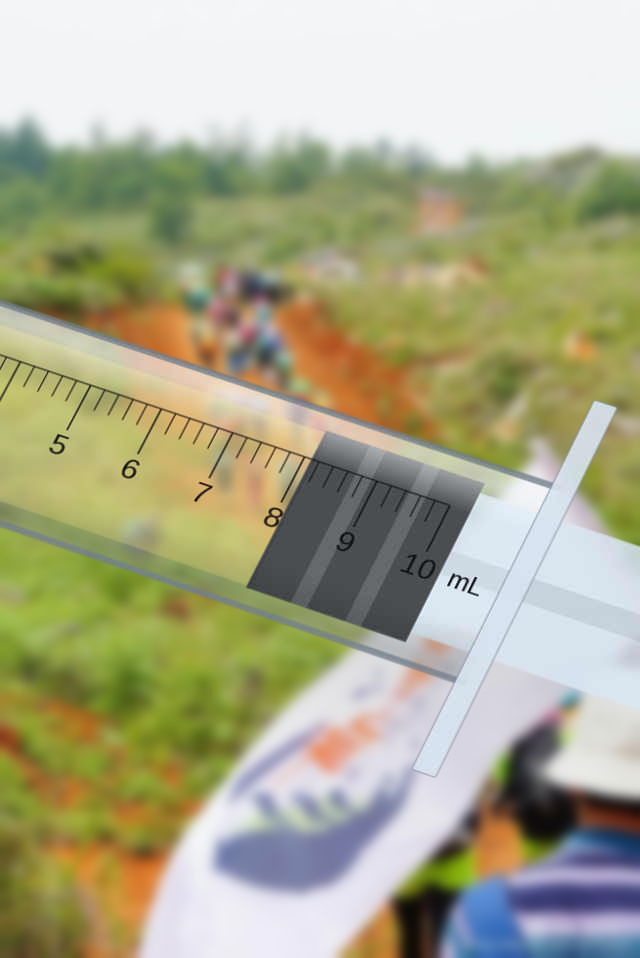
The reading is 8.1 mL
